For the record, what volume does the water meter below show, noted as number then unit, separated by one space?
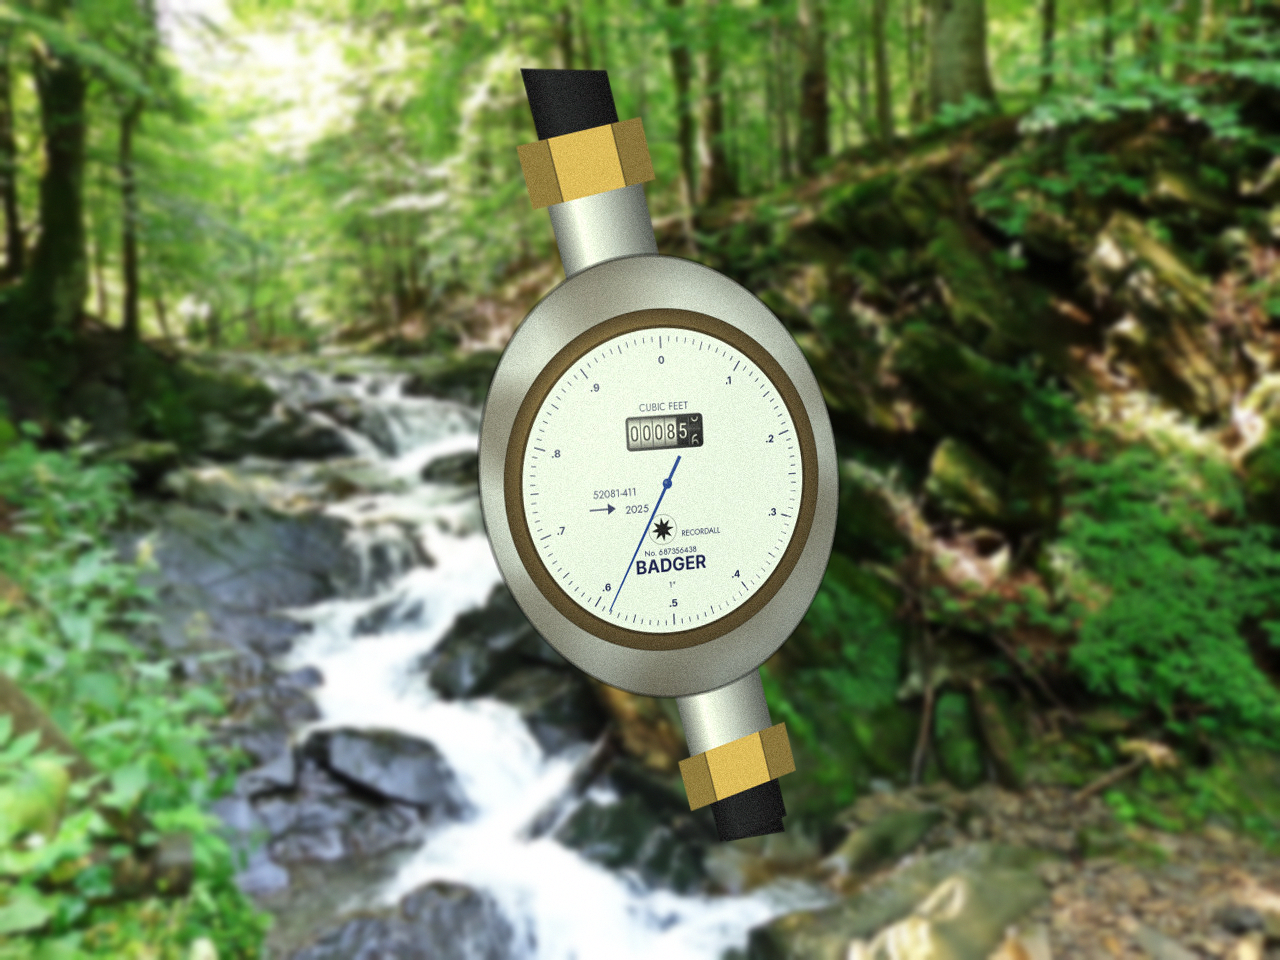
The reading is 855.58 ft³
